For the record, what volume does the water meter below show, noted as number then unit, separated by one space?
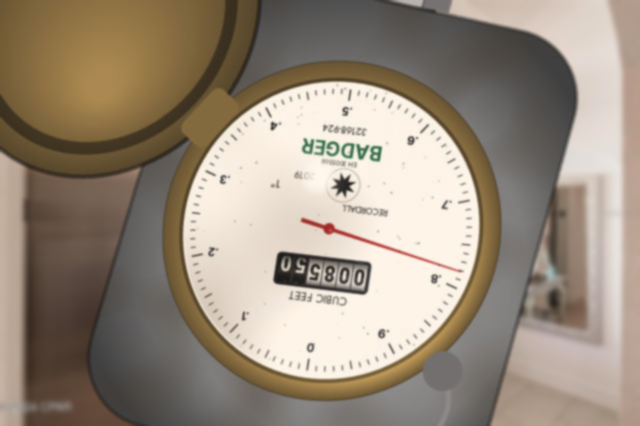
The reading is 8549.78 ft³
